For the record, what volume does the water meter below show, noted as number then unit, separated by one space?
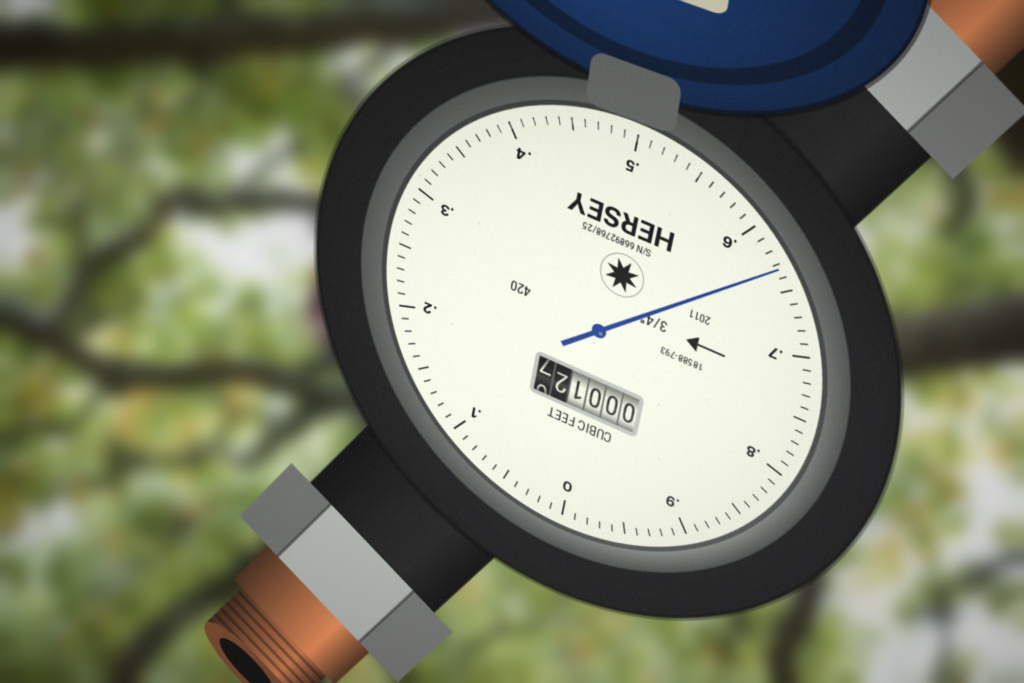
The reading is 126.63 ft³
